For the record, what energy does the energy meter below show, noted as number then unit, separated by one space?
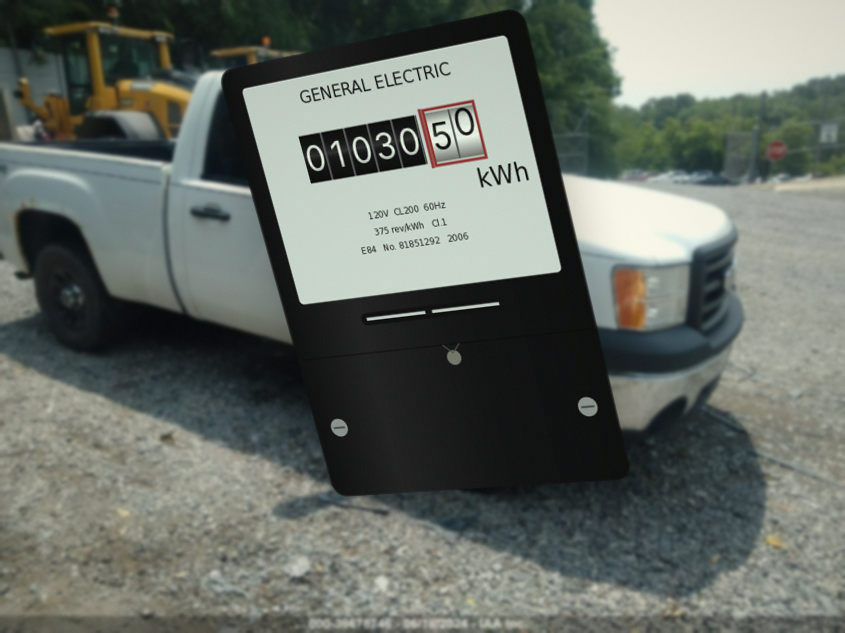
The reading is 1030.50 kWh
